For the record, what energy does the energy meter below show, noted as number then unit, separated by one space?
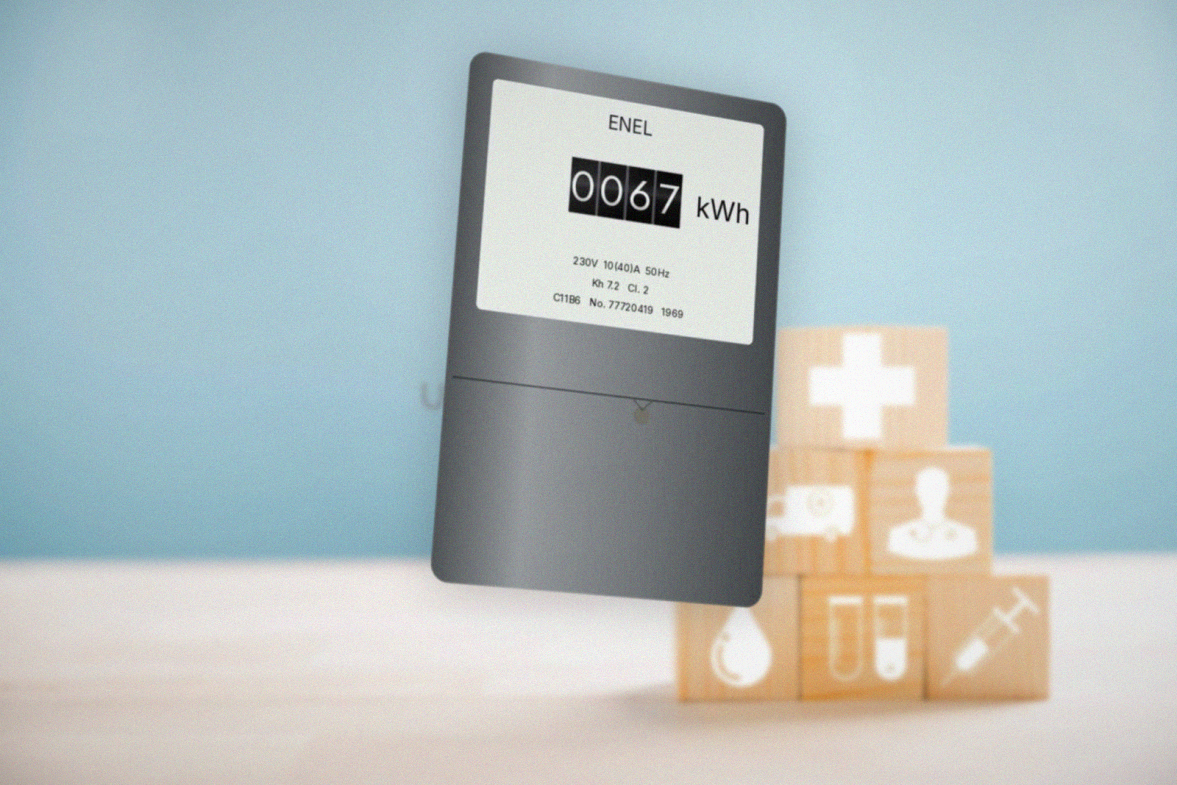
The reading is 67 kWh
